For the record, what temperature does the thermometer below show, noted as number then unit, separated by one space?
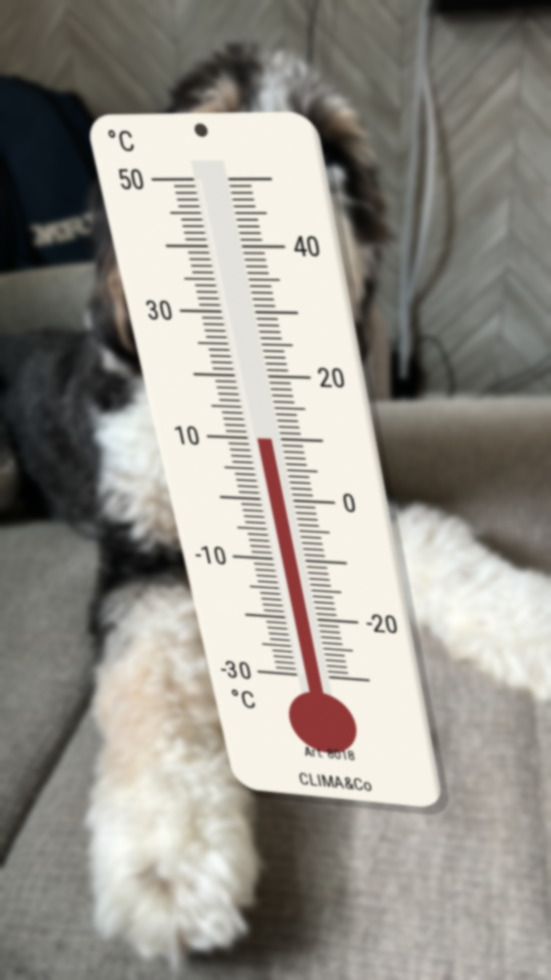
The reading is 10 °C
